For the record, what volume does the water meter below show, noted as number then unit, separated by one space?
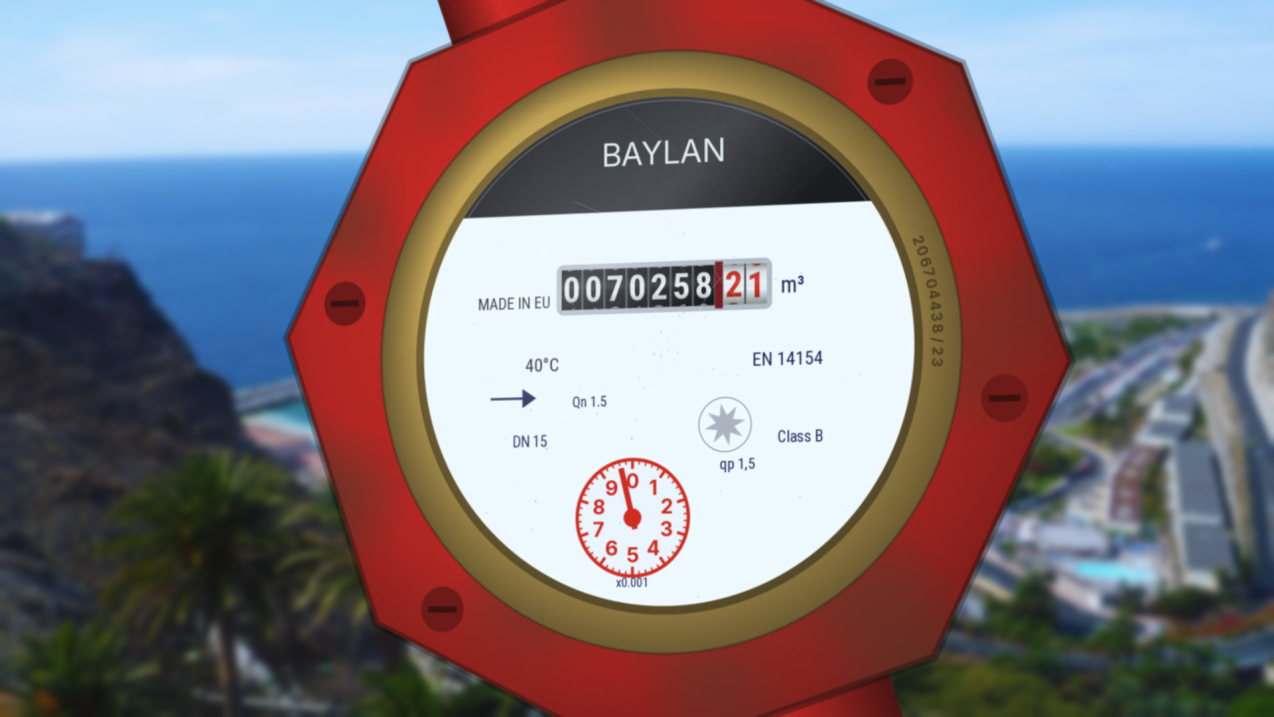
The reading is 70258.209 m³
